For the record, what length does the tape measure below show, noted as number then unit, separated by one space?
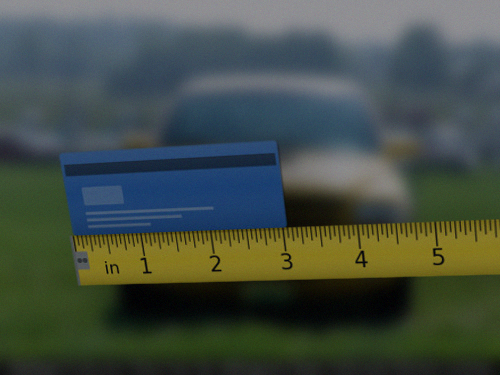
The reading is 3.0625 in
